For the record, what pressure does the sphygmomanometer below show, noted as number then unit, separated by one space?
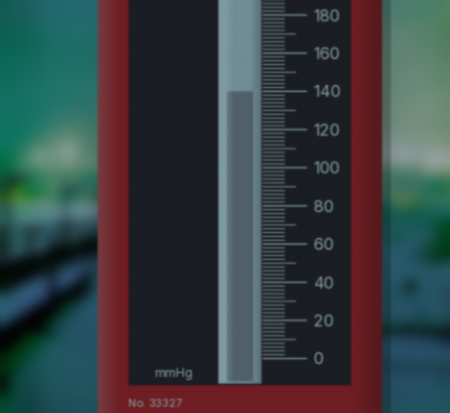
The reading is 140 mmHg
